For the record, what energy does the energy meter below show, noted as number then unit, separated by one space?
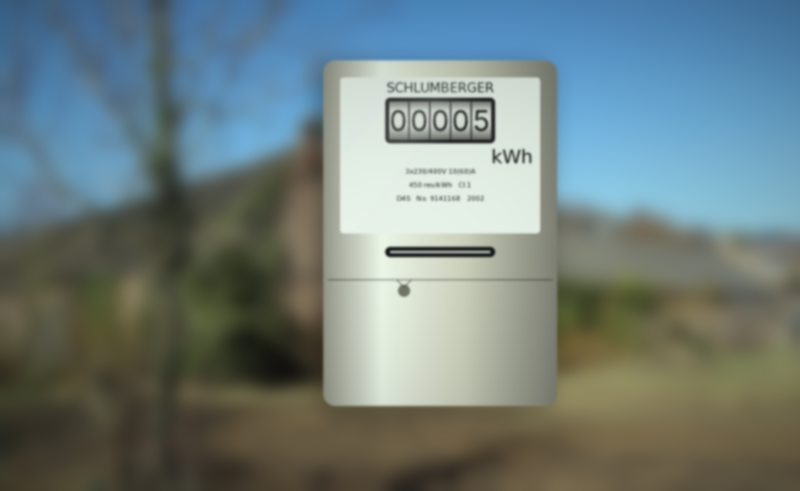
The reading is 5 kWh
